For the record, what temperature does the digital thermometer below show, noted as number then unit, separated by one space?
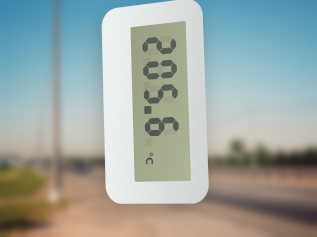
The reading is 205.6 °C
